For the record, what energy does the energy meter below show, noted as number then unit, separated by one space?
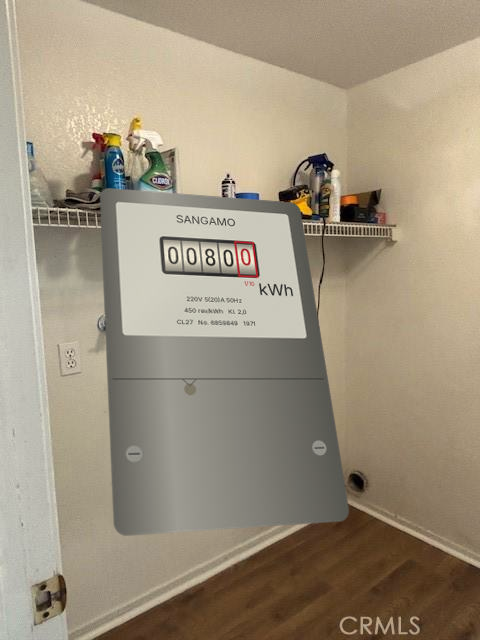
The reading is 80.0 kWh
